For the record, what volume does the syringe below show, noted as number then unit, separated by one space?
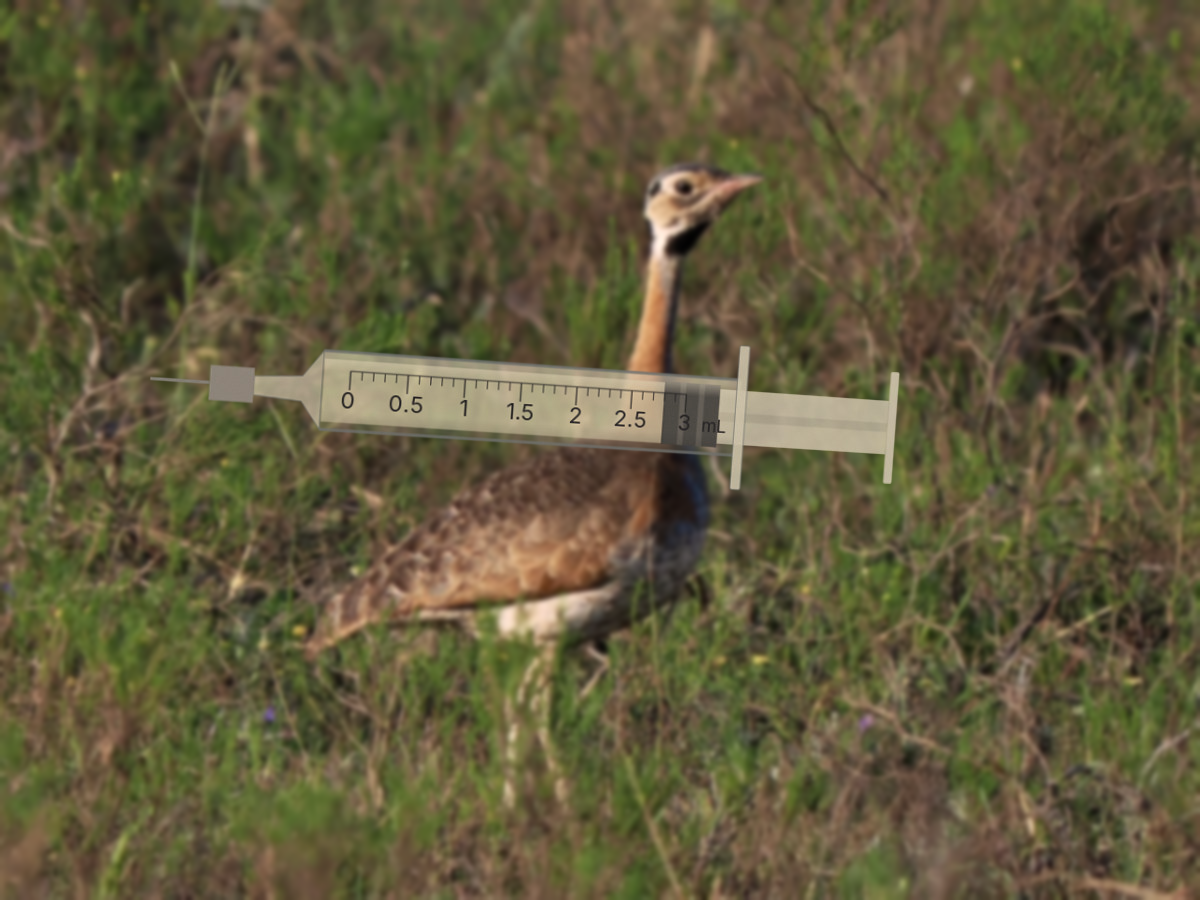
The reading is 2.8 mL
